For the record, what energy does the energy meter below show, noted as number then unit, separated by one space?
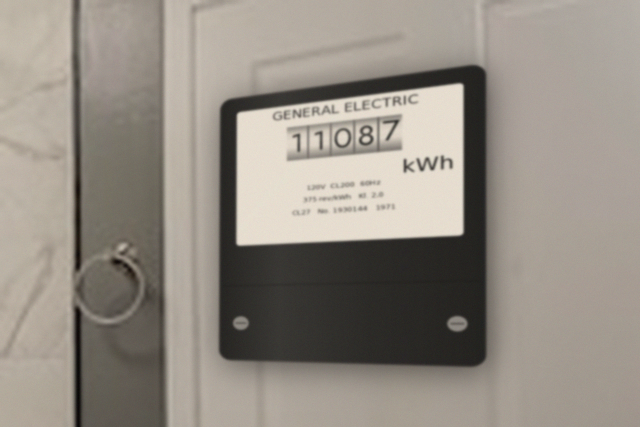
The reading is 11087 kWh
